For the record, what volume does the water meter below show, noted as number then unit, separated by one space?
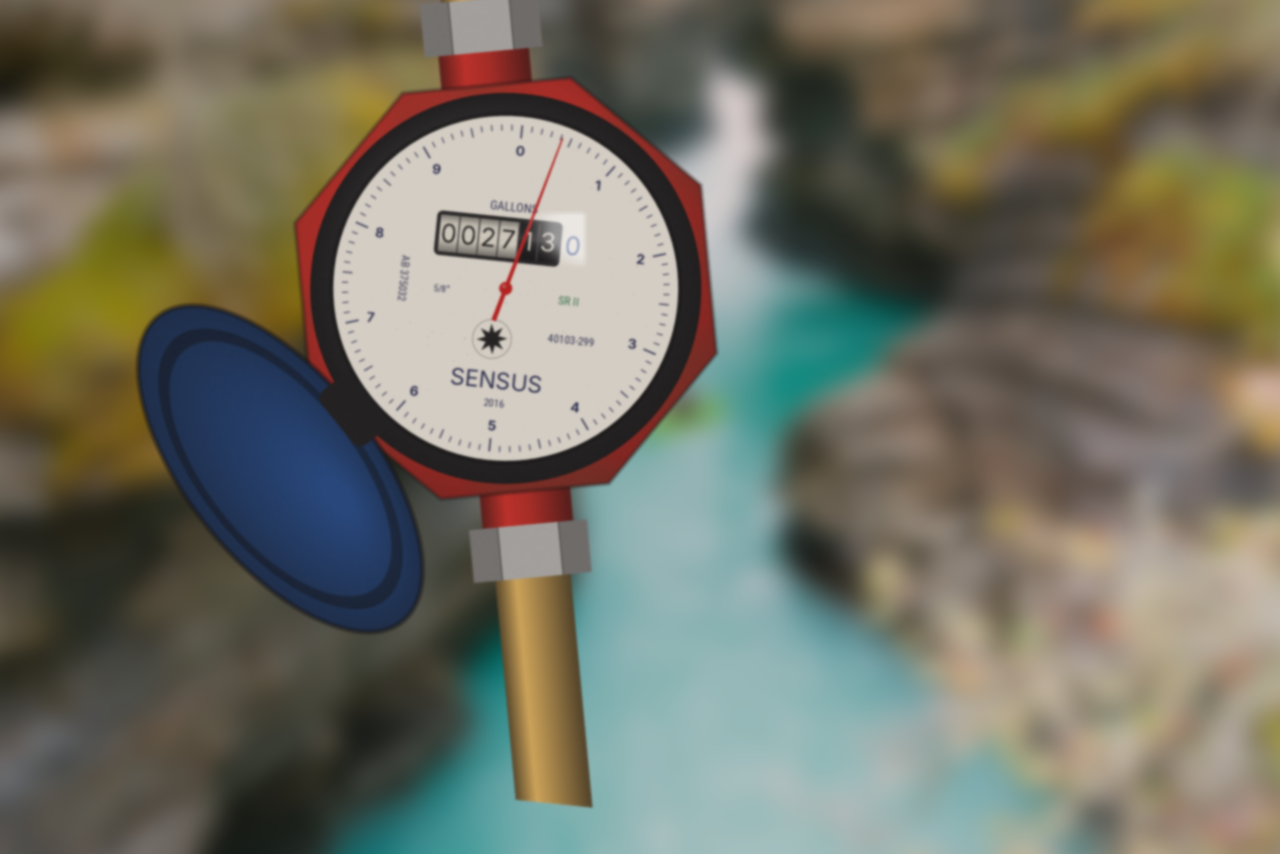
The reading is 27130.4 gal
